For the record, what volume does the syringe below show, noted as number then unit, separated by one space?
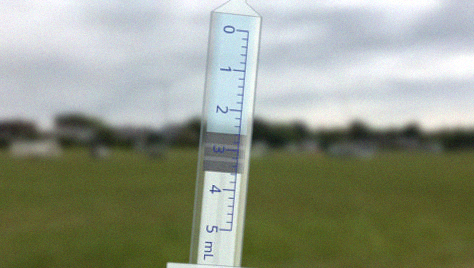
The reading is 2.6 mL
